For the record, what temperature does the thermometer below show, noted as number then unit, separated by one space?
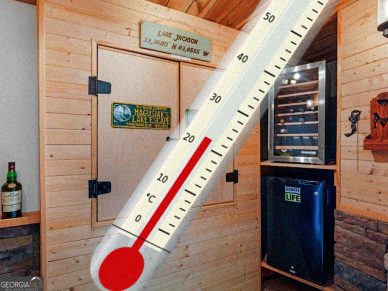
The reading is 22 °C
